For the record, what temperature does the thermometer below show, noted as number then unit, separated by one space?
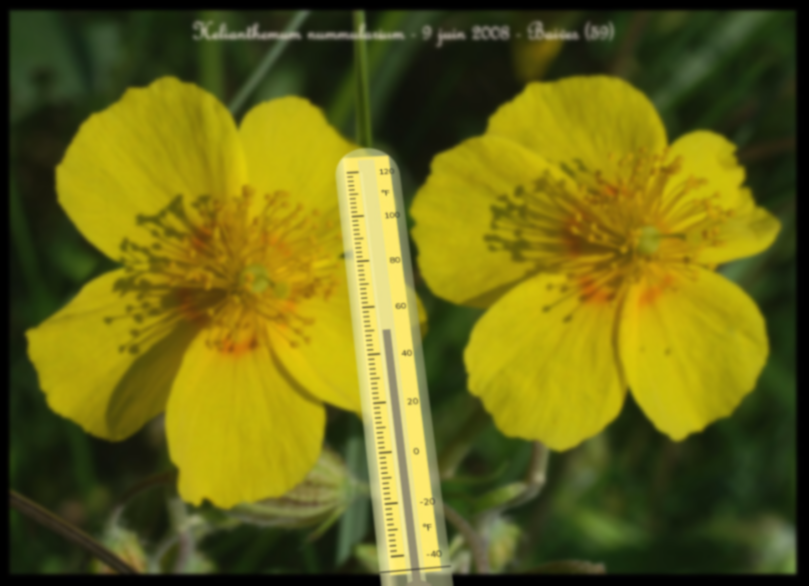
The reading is 50 °F
